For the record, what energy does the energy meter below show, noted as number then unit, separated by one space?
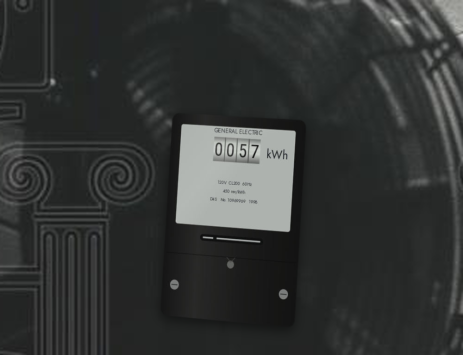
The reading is 57 kWh
